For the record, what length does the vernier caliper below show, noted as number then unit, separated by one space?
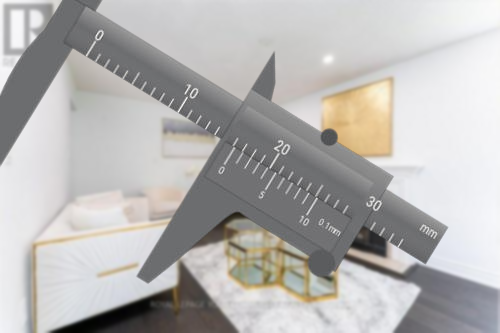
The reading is 16.2 mm
